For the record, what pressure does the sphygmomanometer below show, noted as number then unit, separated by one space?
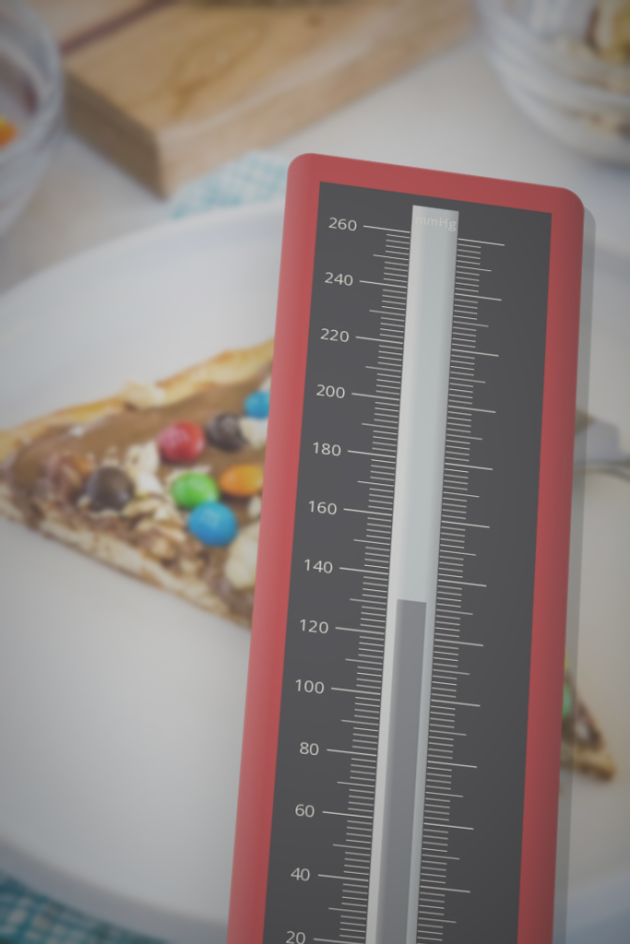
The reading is 132 mmHg
